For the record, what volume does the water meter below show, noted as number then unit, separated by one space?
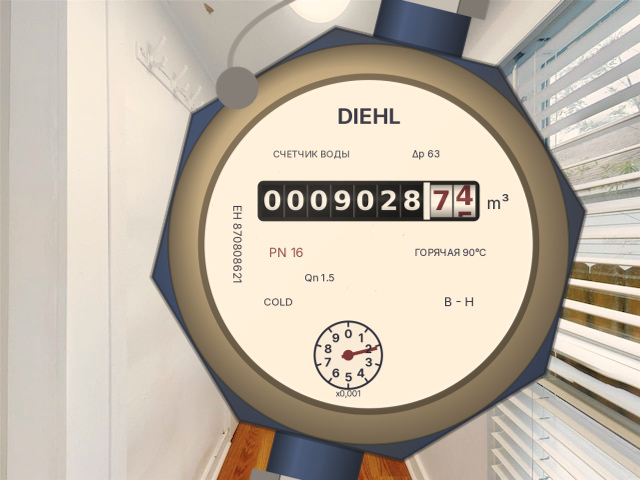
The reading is 9028.742 m³
